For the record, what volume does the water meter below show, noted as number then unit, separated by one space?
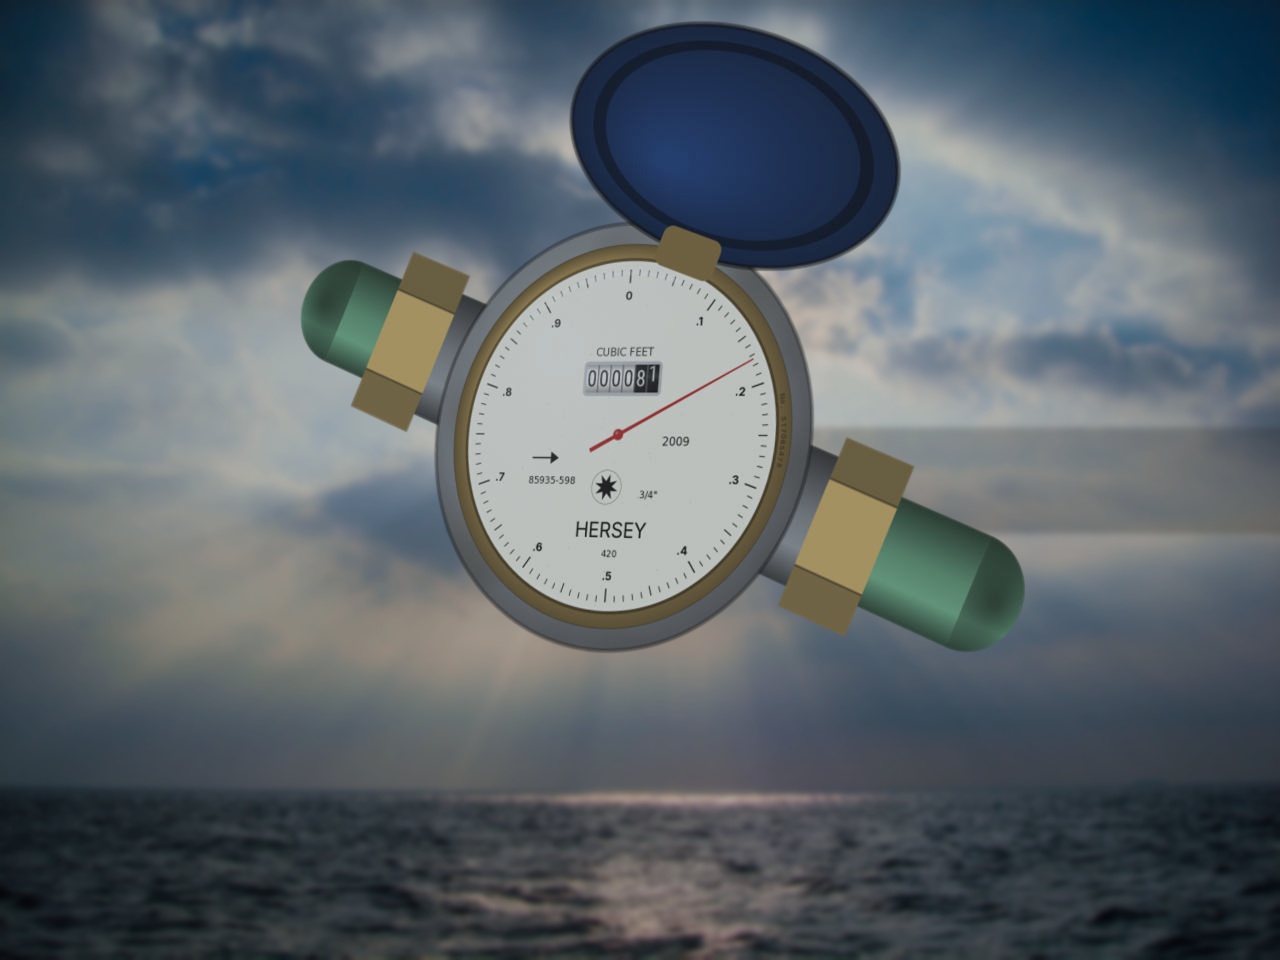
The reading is 81.17 ft³
